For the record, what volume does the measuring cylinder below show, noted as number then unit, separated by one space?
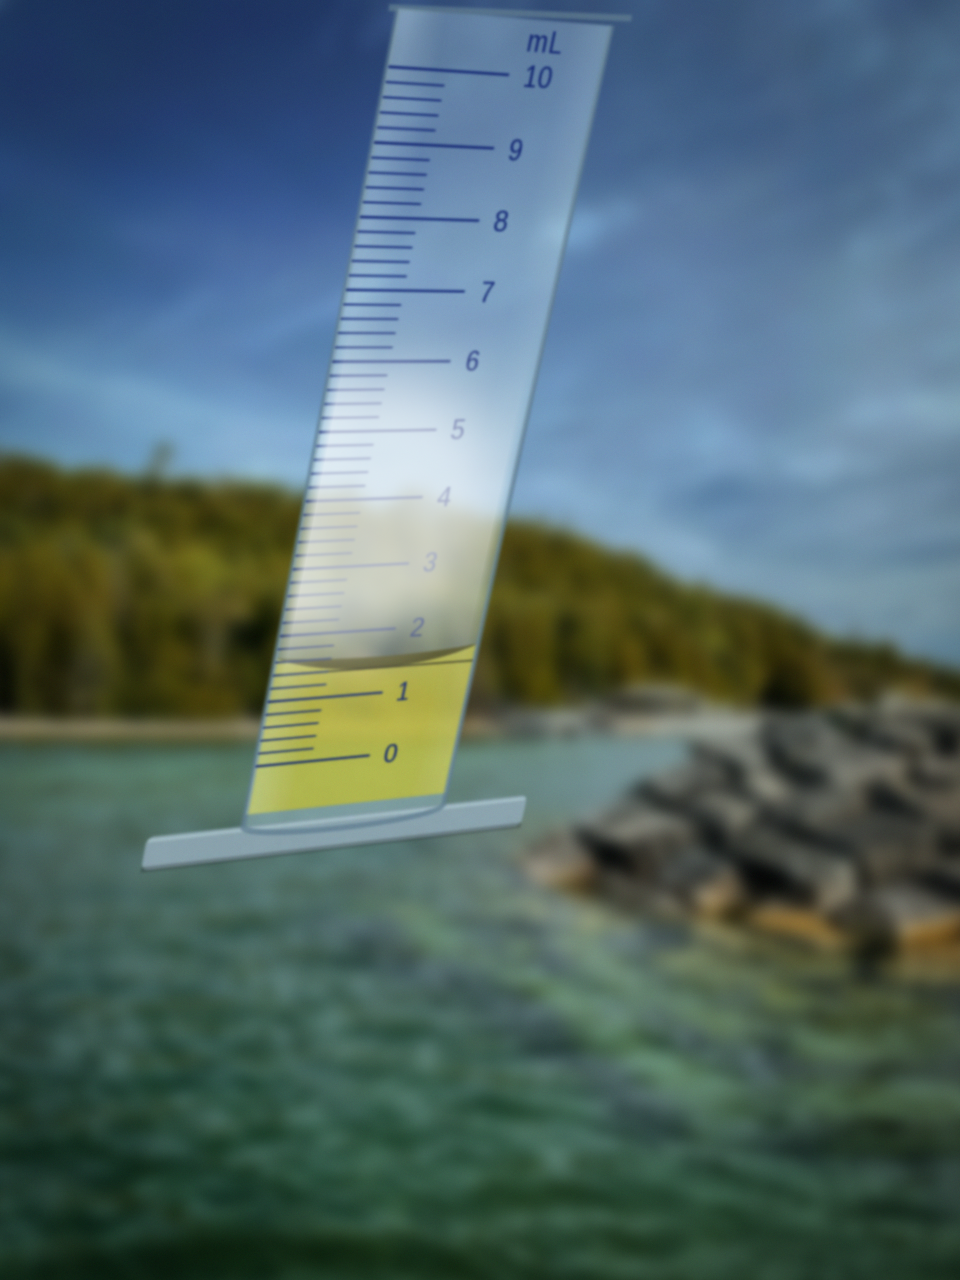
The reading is 1.4 mL
